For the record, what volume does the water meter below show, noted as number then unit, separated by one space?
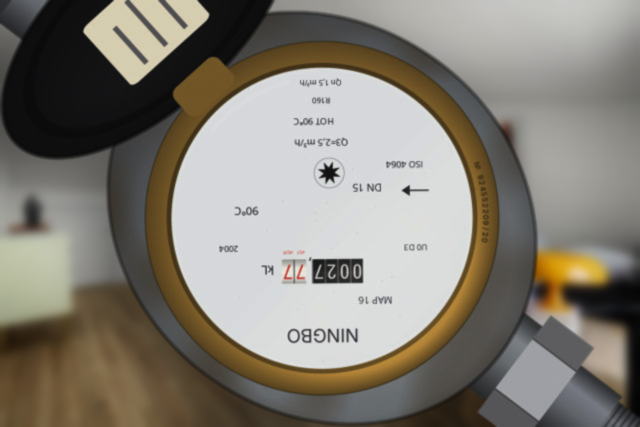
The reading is 27.77 kL
